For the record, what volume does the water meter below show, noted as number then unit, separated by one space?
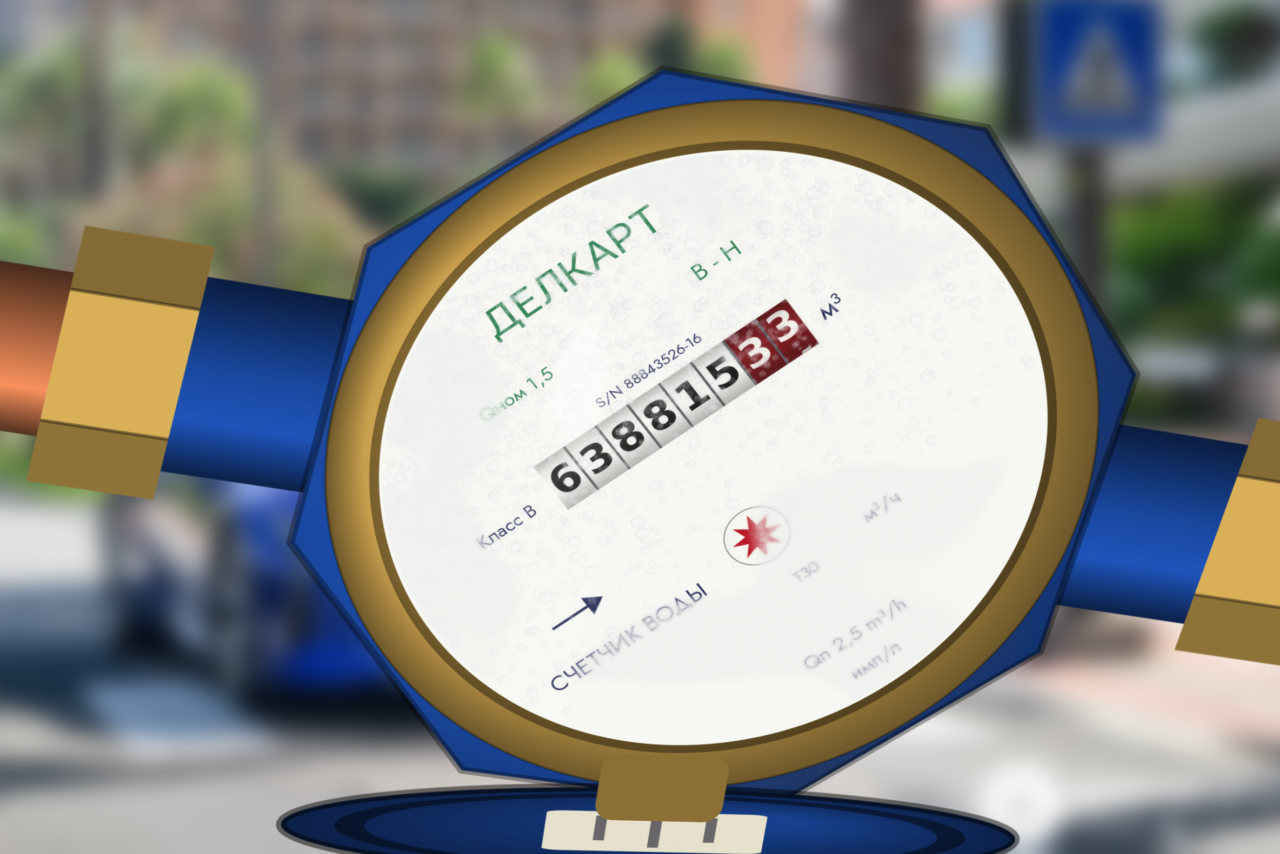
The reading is 638815.33 m³
